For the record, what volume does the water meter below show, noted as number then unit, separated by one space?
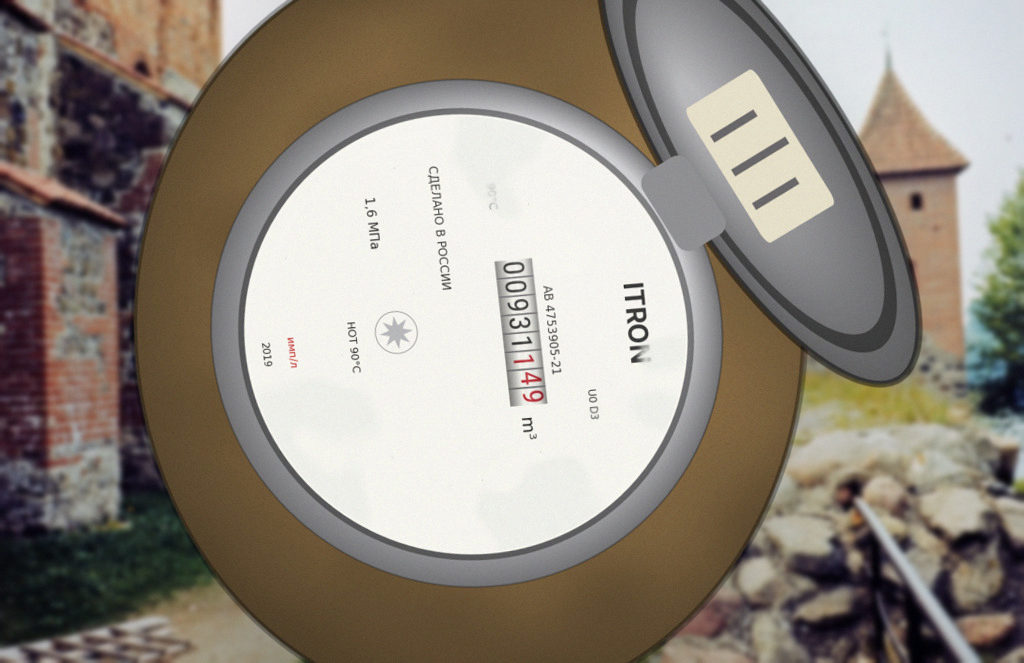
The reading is 931.149 m³
